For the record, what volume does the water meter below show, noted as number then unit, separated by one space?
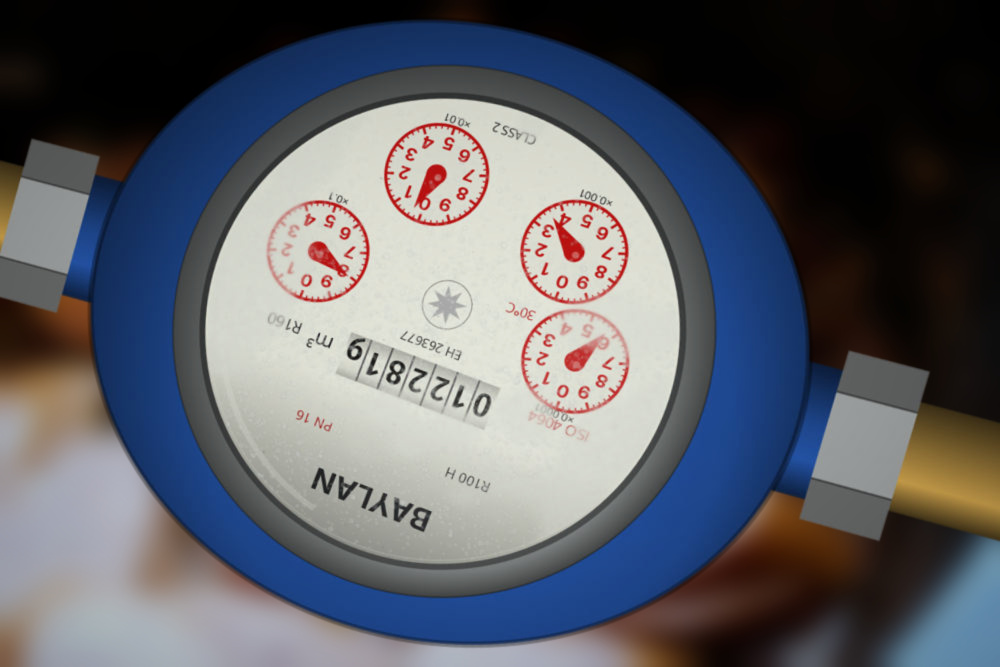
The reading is 122818.8035 m³
